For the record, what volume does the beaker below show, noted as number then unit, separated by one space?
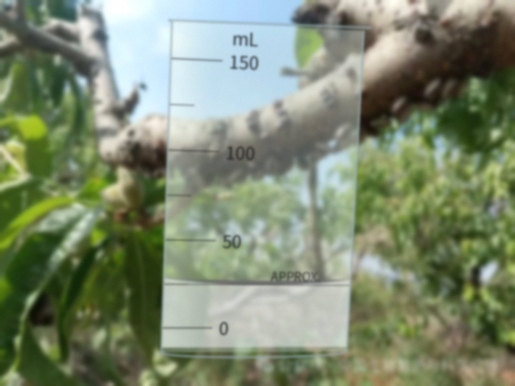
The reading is 25 mL
